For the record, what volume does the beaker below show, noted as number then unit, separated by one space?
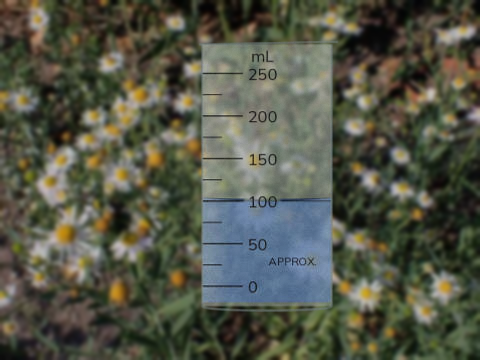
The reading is 100 mL
